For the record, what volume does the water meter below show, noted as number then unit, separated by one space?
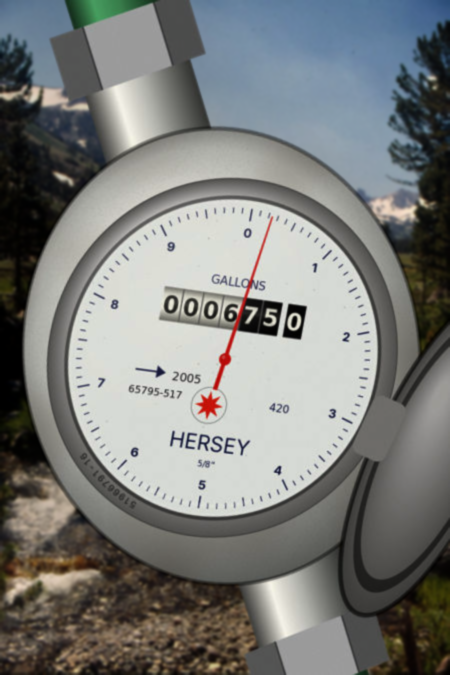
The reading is 6750.2 gal
